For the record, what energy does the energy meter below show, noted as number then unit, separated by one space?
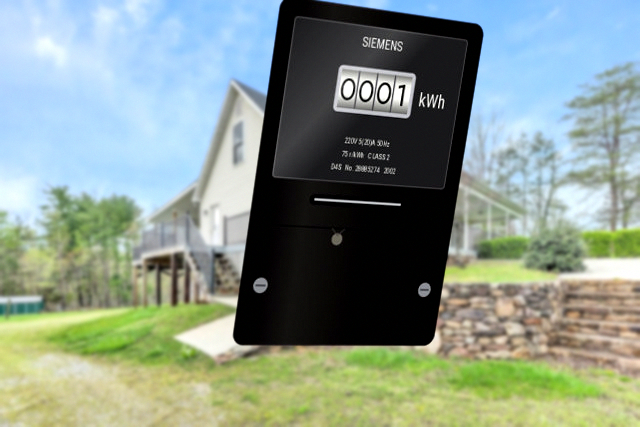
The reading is 1 kWh
